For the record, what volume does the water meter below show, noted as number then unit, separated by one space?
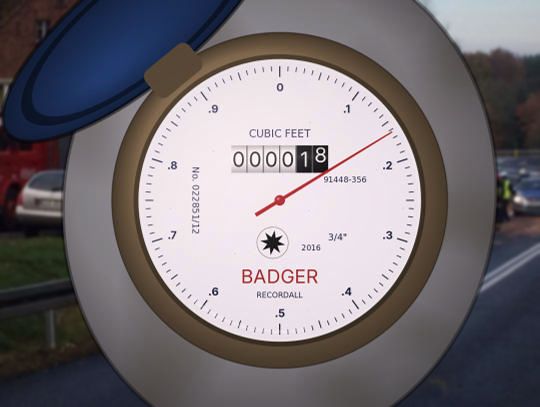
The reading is 18.16 ft³
